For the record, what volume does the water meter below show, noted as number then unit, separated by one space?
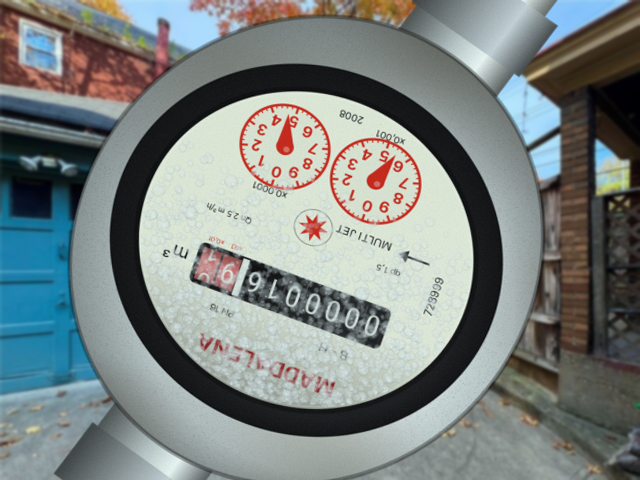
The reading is 16.9054 m³
